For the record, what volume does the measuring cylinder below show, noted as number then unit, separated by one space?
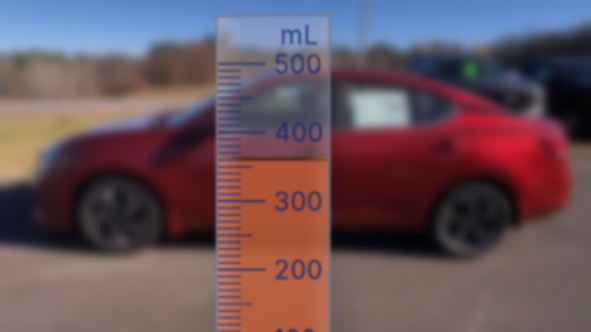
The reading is 360 mL
